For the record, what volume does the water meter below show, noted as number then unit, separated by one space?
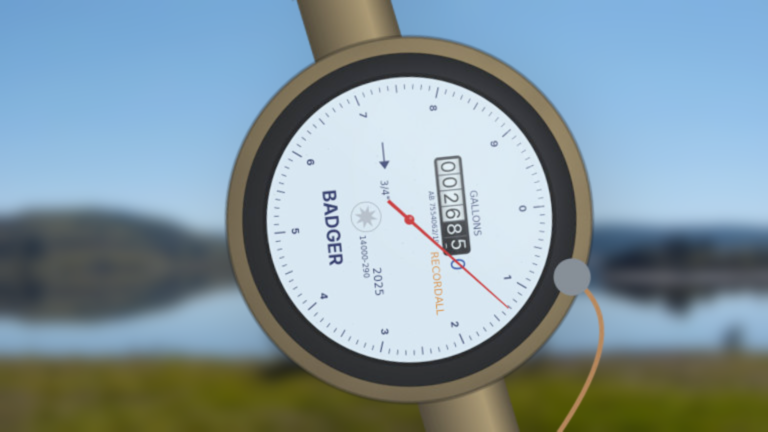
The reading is 26851.3 gal
